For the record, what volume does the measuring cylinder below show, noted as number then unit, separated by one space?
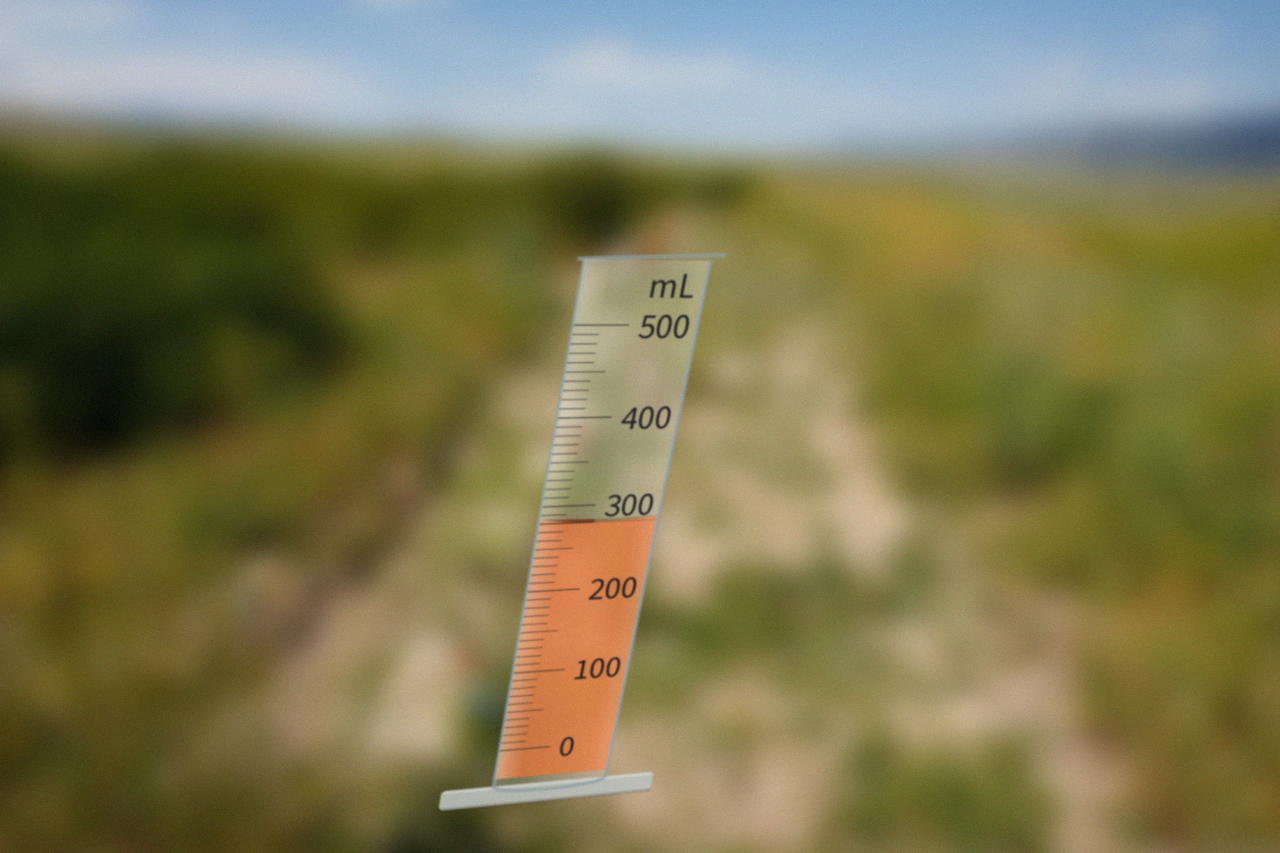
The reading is 280 mL
